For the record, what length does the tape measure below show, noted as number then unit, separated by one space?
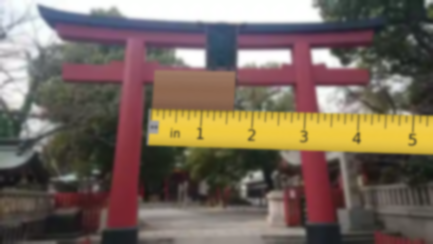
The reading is 1.625 in
